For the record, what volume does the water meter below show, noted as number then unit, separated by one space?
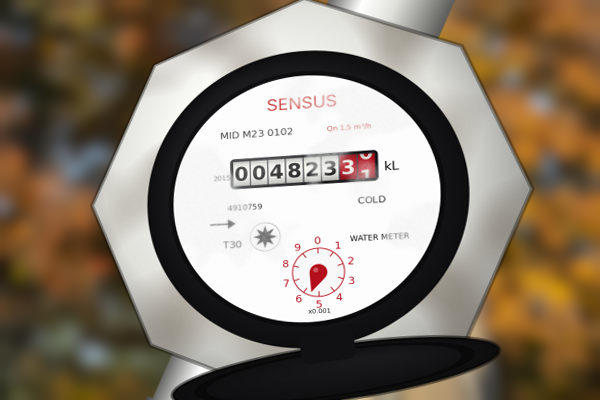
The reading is 4823.305 kL
